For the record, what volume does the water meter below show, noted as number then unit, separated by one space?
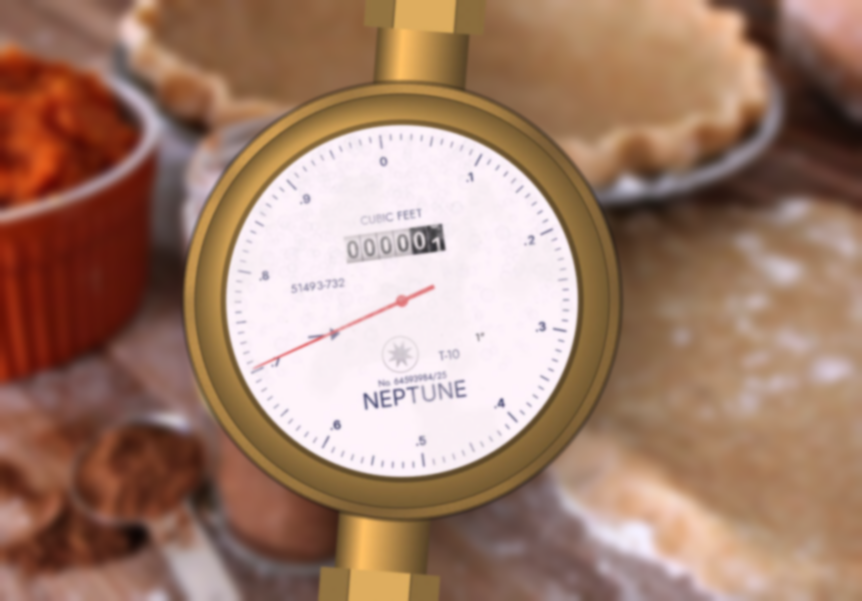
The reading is 0.70 ft³
